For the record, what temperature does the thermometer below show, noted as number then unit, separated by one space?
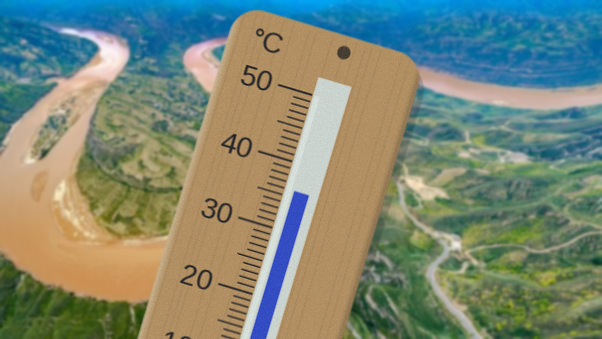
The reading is 36 °C
